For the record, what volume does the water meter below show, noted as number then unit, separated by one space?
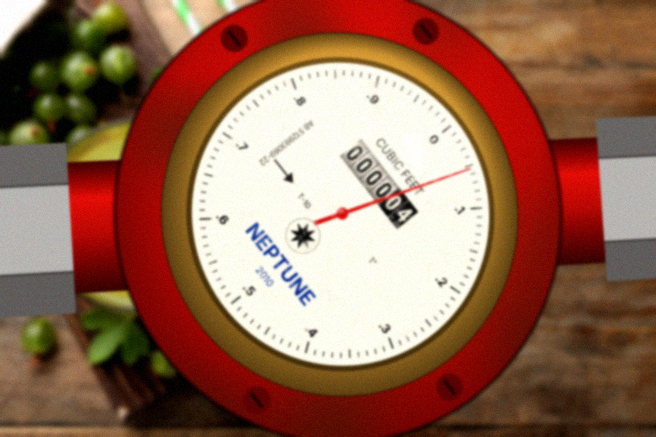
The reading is 4.05 ft³
